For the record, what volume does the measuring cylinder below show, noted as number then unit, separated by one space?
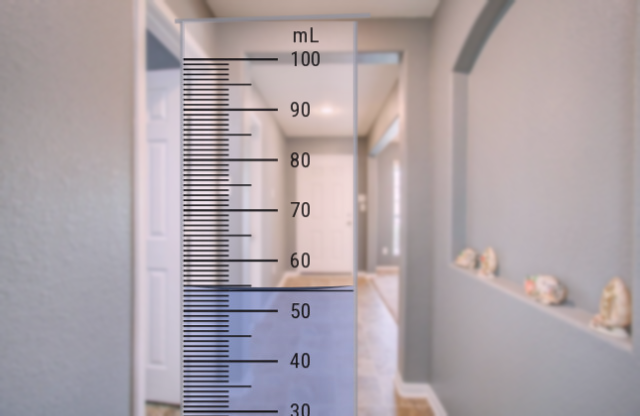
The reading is 54 mL
